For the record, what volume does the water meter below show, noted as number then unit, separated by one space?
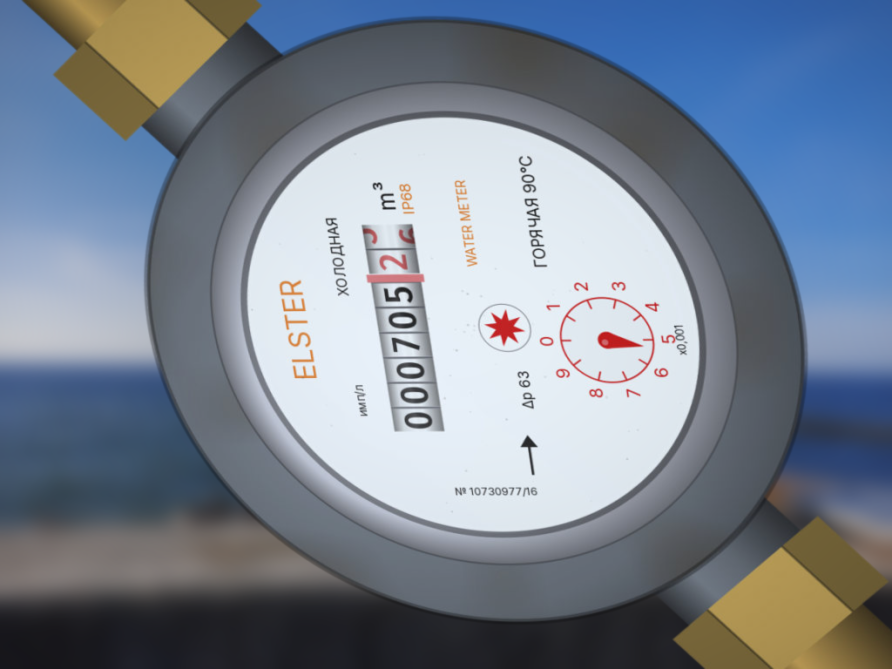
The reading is 705.255 m³
